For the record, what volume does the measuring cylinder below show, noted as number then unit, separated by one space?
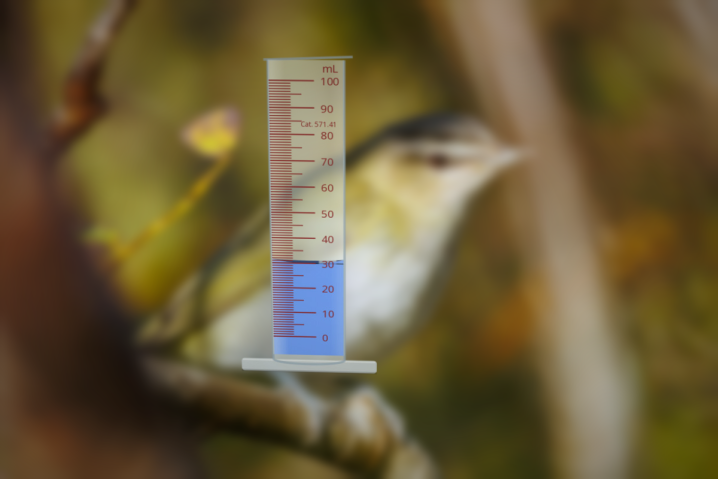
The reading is 30 mL
